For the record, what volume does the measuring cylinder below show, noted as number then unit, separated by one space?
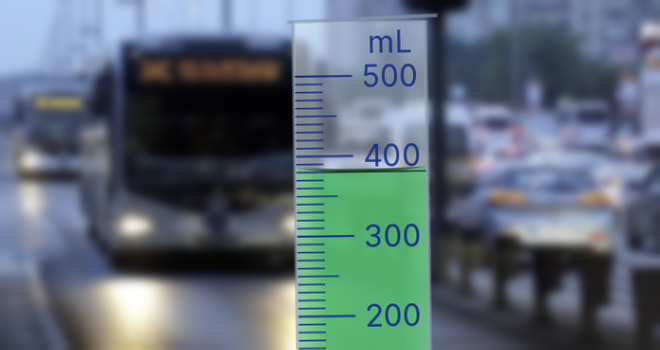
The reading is 380 mL
